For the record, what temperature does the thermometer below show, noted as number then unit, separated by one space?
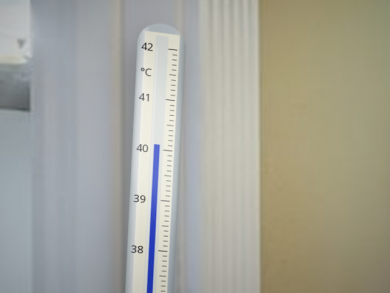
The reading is 40.1 °C
